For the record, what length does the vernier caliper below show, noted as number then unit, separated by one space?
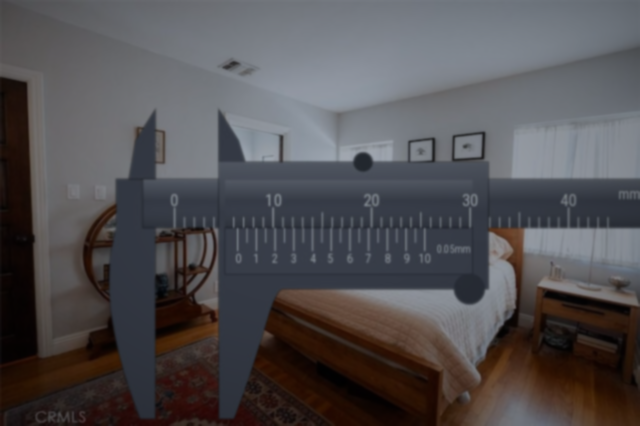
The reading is 6.4 mm
